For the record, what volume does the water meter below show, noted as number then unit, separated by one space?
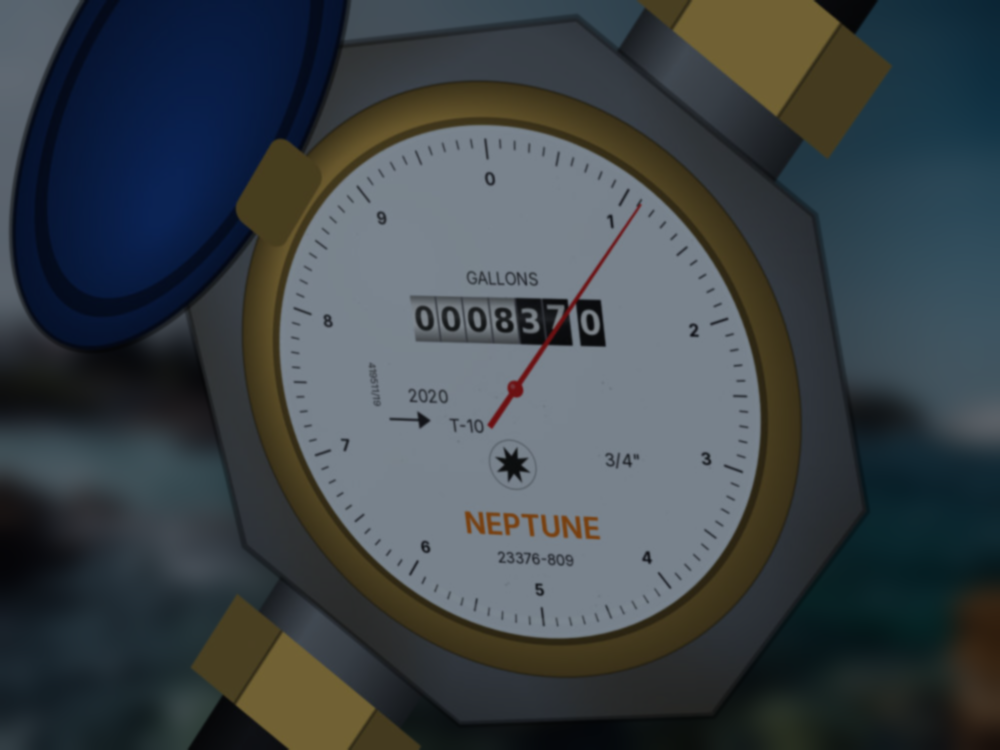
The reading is 8371.1 gal
